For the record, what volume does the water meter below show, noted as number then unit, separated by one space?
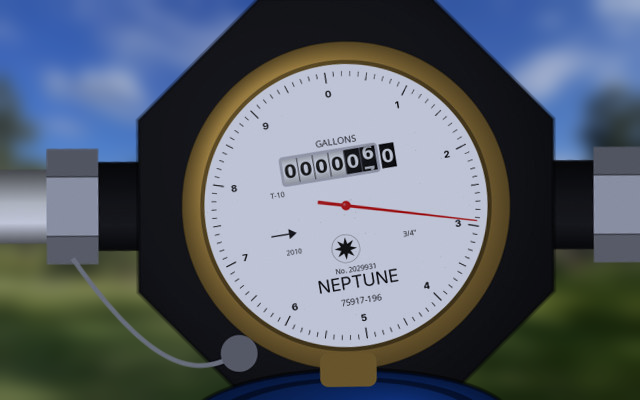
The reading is 62.9 gal
